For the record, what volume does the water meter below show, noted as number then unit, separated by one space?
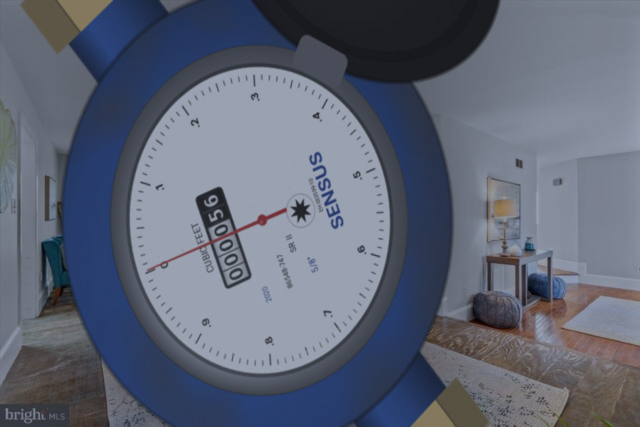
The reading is 56.00 ft³
